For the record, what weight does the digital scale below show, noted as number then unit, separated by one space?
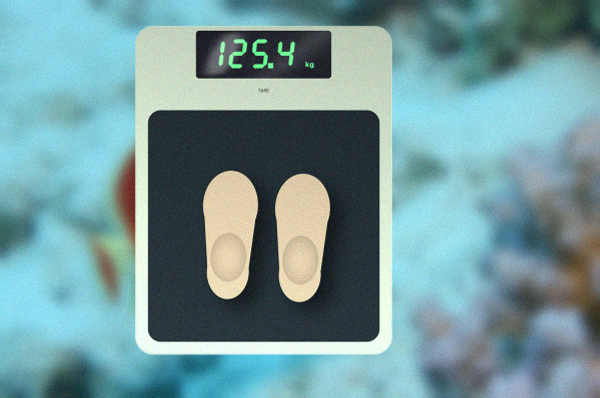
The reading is 125.4 kg
